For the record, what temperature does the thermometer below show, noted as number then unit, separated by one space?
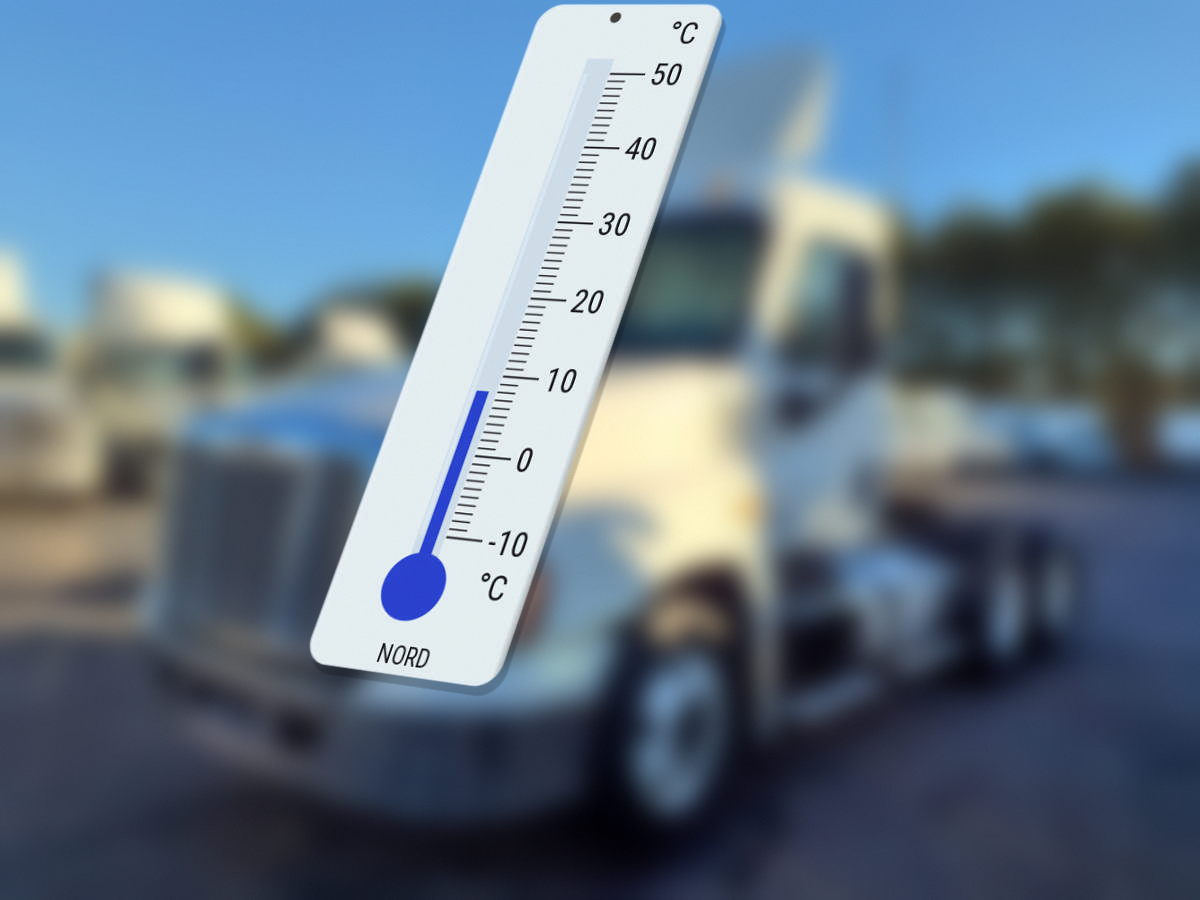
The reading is 8 °C
